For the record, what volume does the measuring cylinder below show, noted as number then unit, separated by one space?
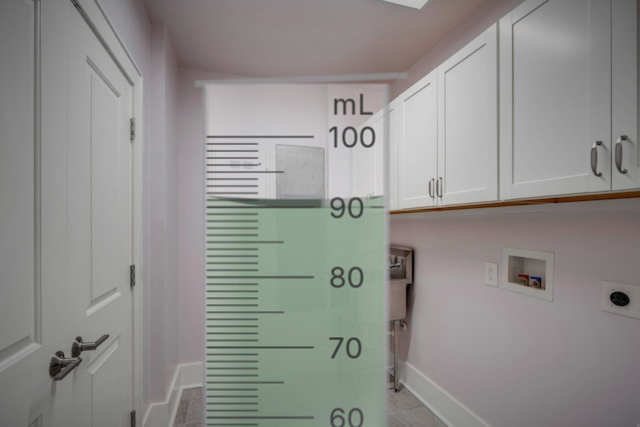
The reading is 90 mL
